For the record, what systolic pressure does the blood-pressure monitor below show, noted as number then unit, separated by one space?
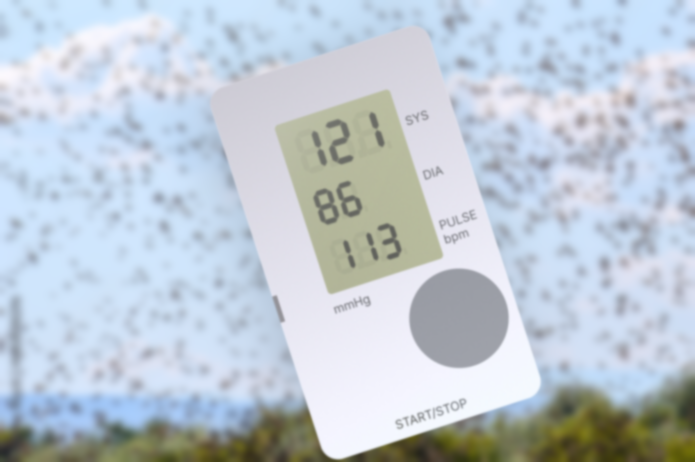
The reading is 121 mmHg
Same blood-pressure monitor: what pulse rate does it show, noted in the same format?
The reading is 113 bpm
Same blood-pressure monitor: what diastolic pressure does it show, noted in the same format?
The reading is 86 mmHg
